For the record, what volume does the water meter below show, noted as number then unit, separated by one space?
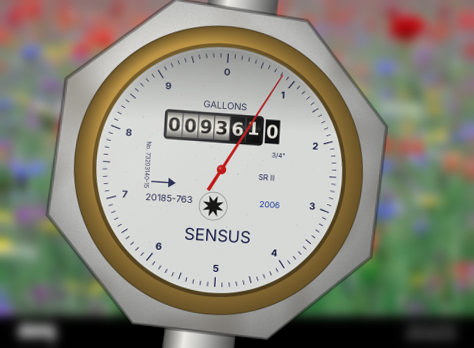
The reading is 93610.8 gal
